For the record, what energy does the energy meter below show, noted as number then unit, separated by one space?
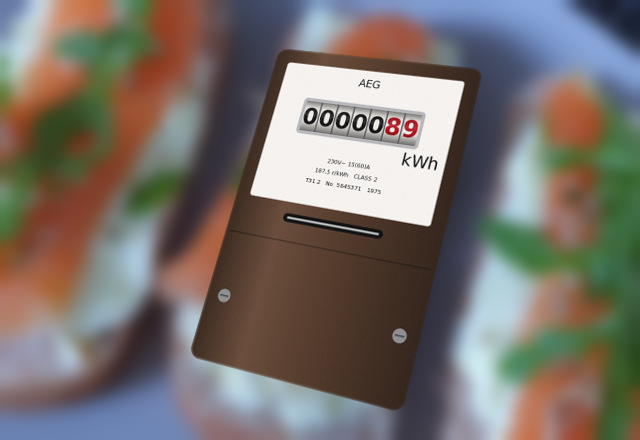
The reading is 0.89 kWh
